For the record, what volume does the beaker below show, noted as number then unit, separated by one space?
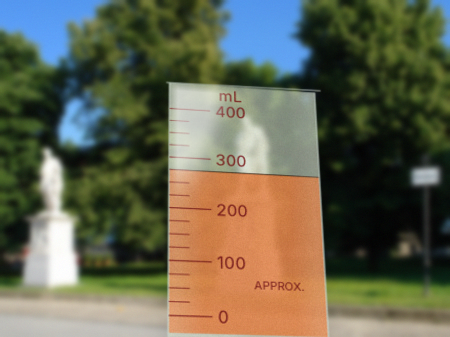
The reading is 275 mL
